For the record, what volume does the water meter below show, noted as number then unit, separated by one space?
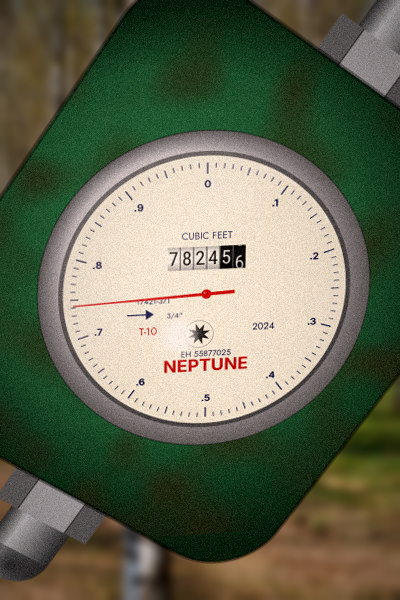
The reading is 782455.74 ft³
